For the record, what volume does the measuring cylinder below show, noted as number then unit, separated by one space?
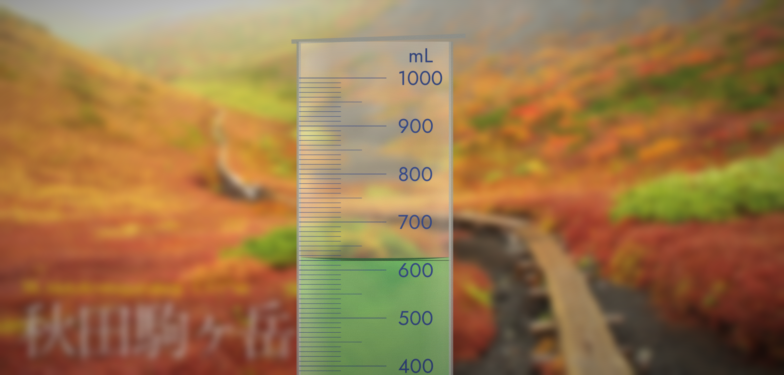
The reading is 620 mL
